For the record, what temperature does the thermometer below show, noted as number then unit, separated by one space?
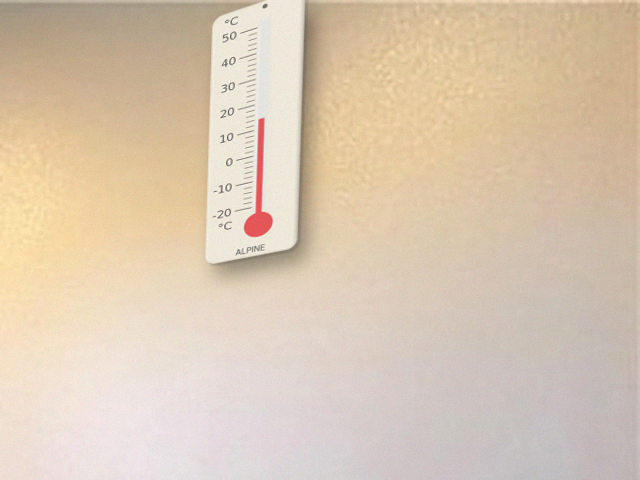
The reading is 14 °C
